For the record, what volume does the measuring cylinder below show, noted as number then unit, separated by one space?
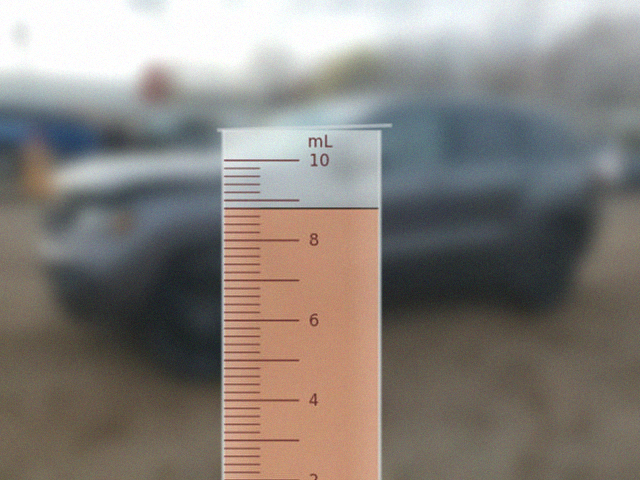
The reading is 8.8 mL
